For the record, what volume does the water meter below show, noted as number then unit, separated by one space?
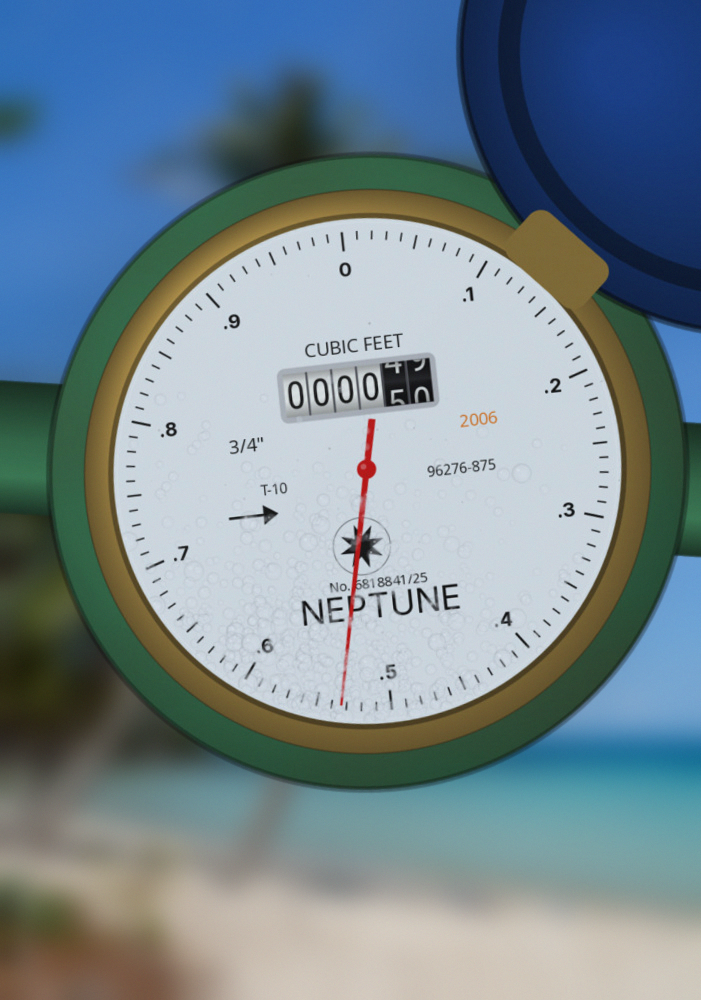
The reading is 49.53 ft³
